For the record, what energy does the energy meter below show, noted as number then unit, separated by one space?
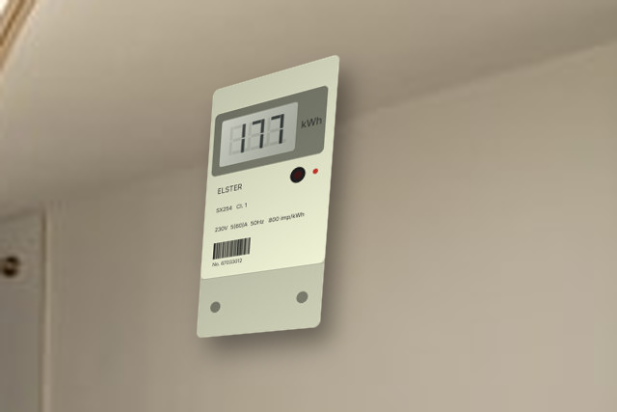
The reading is 177 kWh
